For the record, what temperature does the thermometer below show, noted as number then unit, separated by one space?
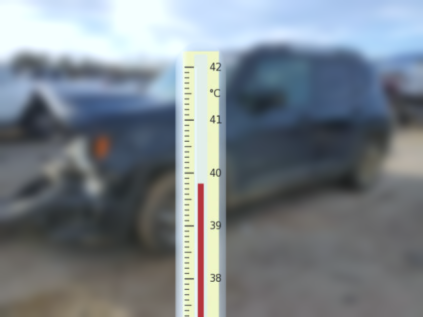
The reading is 39.8 °C
